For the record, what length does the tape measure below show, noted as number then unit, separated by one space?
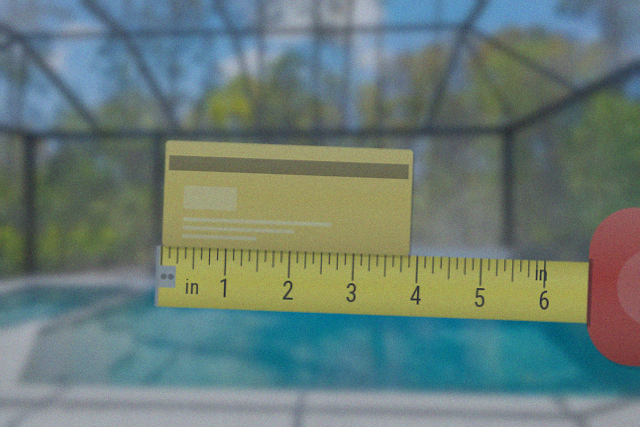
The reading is 3.875 in
